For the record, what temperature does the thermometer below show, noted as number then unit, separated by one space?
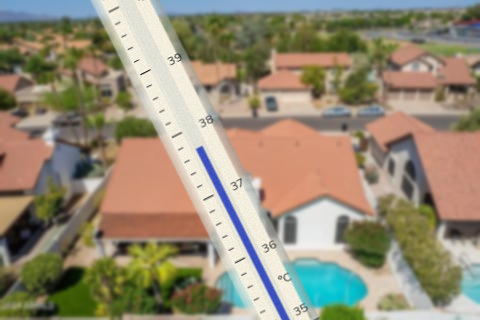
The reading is 37.7 °C
